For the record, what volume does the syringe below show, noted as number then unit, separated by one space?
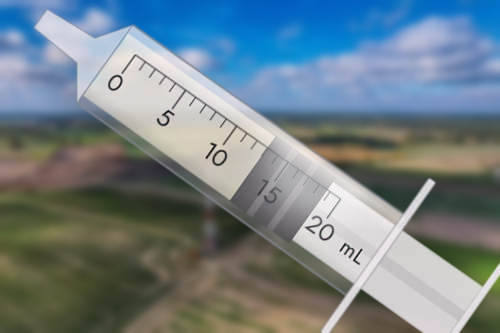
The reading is 13 mL
